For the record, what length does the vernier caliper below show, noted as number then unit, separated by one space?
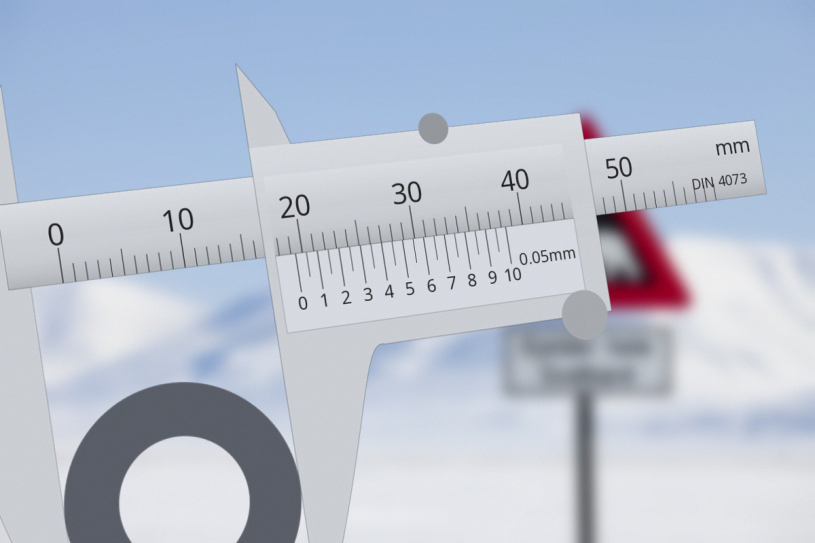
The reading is 19.4 mm
